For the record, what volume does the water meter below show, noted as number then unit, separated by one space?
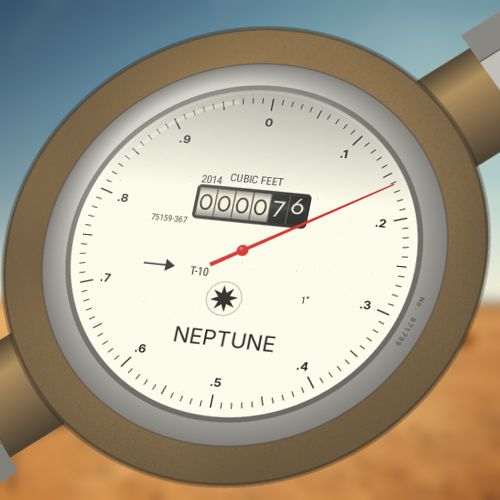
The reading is 76.16 ft³
